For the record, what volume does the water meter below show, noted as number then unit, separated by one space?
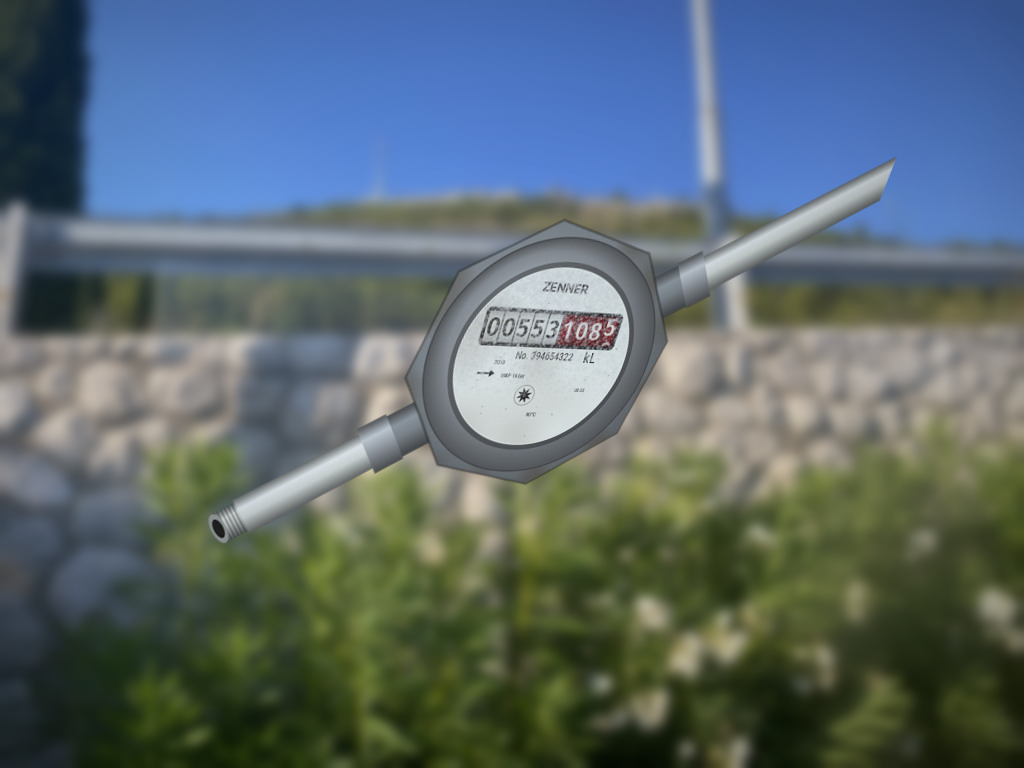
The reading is 553.1085 kL
